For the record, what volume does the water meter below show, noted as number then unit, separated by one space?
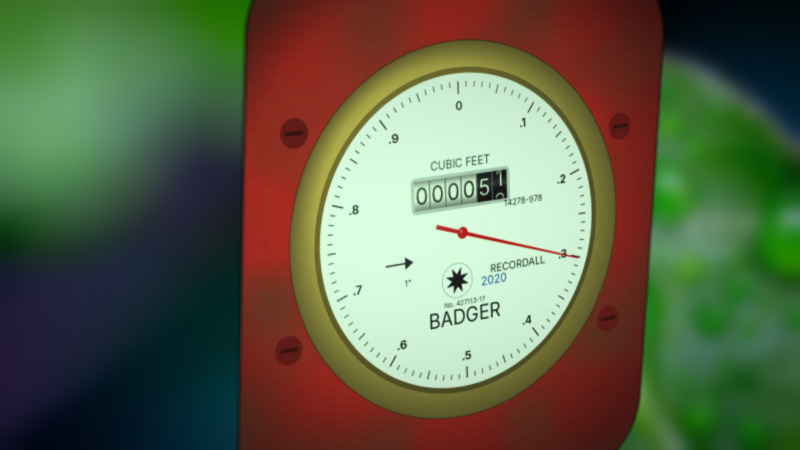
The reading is 51.30 ft³
